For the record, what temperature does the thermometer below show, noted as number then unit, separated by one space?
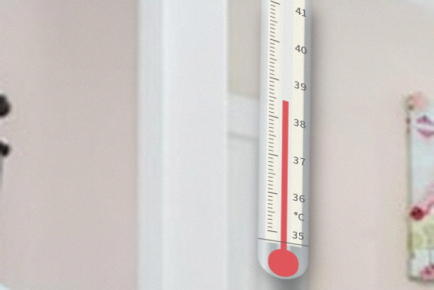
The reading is 38.5 °C
